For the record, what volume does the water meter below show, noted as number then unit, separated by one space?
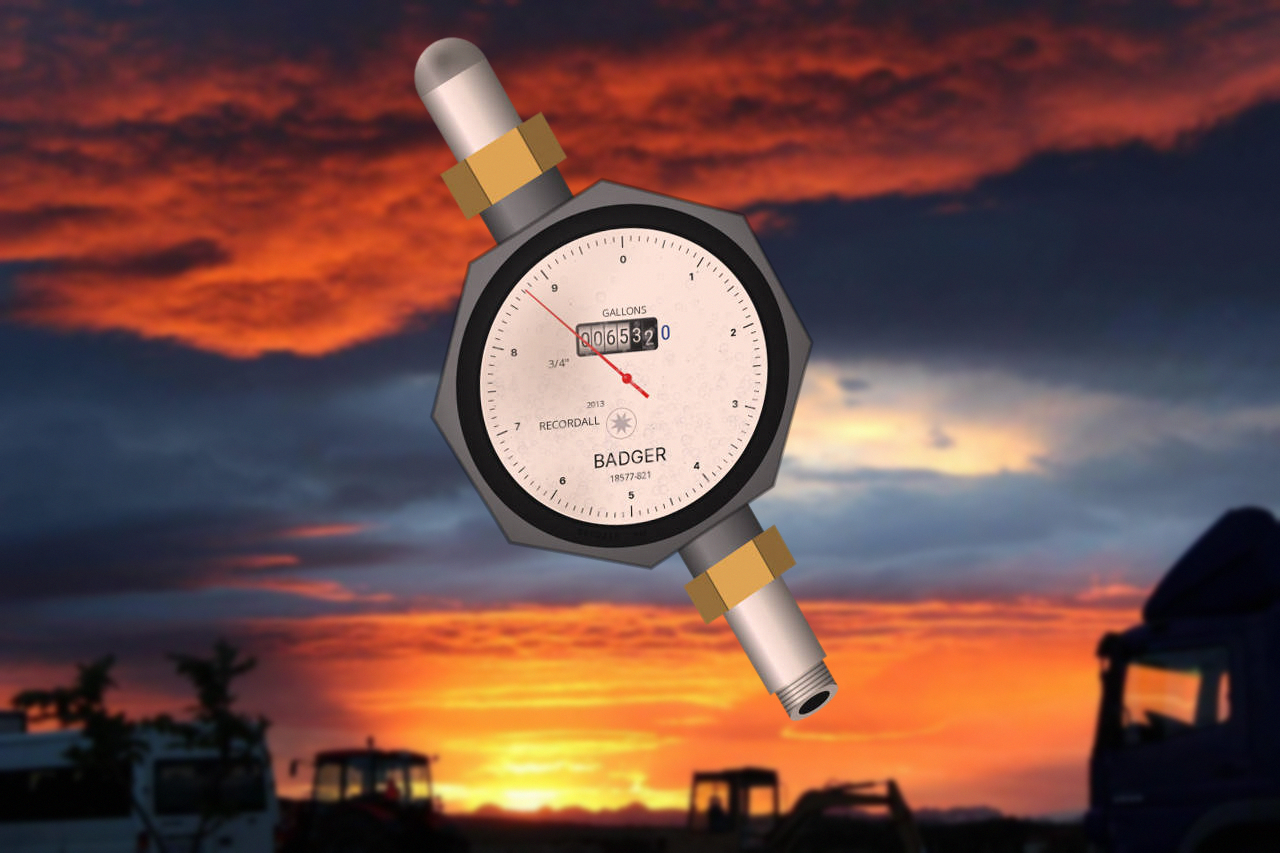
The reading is 65318.7 gal
